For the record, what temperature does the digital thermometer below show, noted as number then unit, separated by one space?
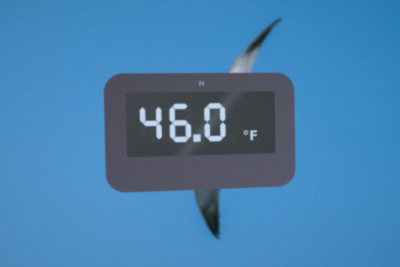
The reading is 46.0 °F
